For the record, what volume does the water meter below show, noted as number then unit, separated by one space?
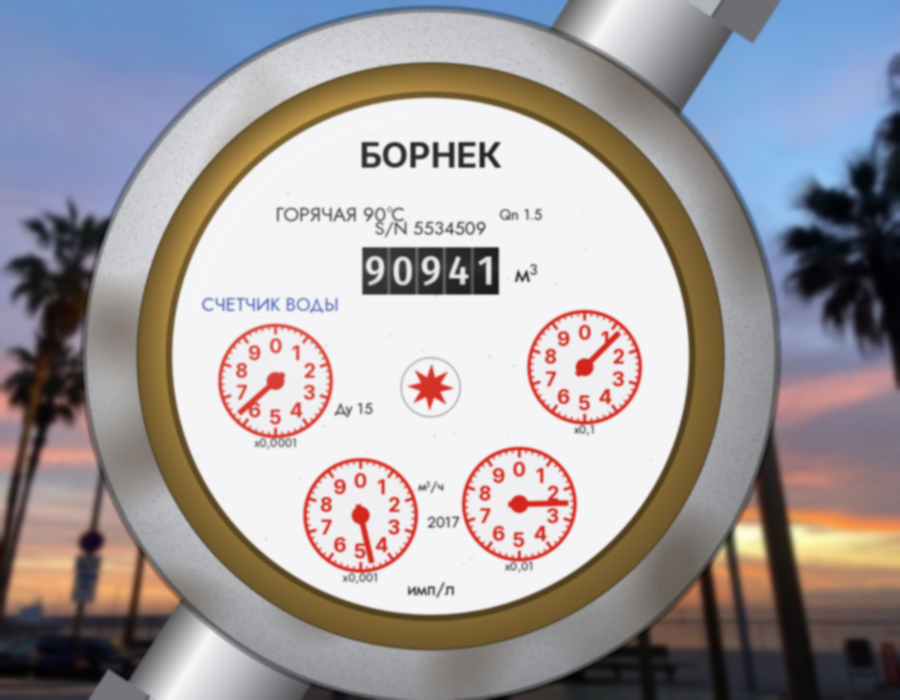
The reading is 90941.1246 m³
